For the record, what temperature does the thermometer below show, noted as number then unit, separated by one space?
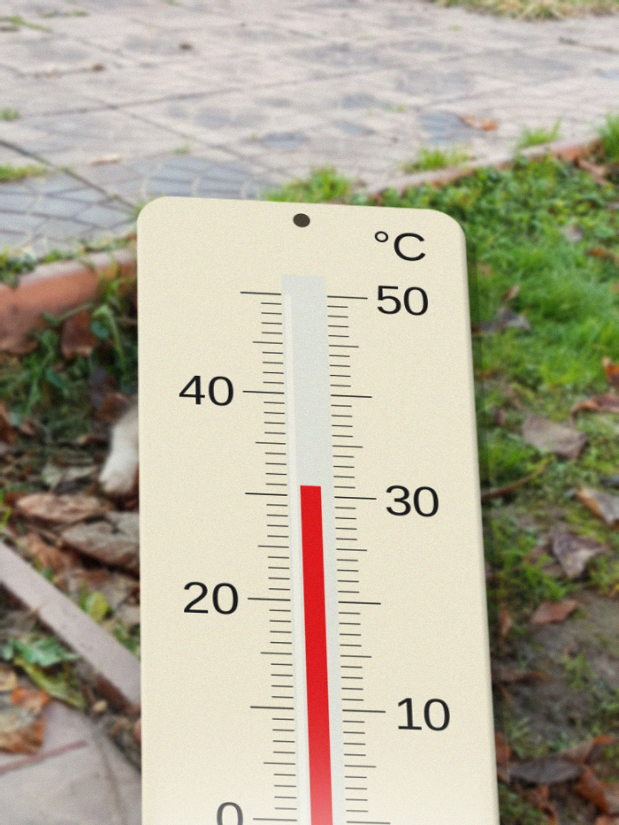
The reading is 31 °C
